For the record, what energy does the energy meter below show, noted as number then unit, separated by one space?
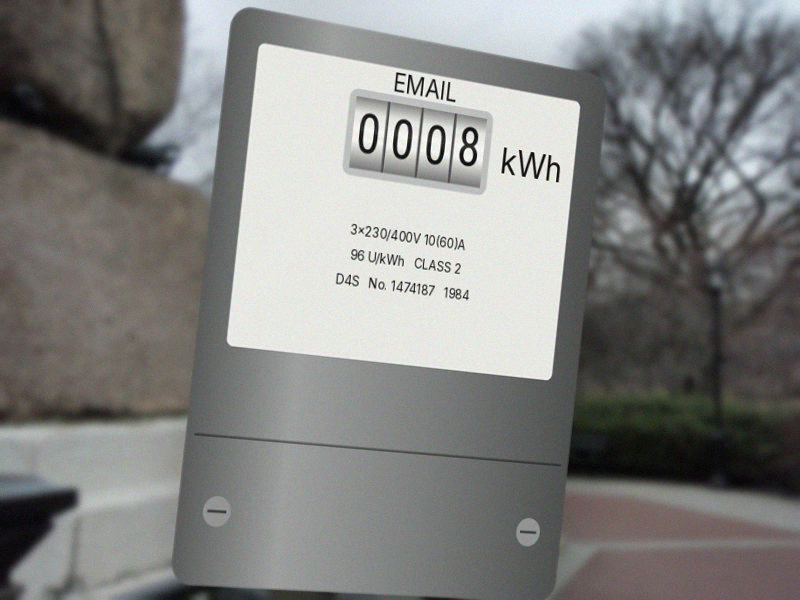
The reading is 8 kWh
